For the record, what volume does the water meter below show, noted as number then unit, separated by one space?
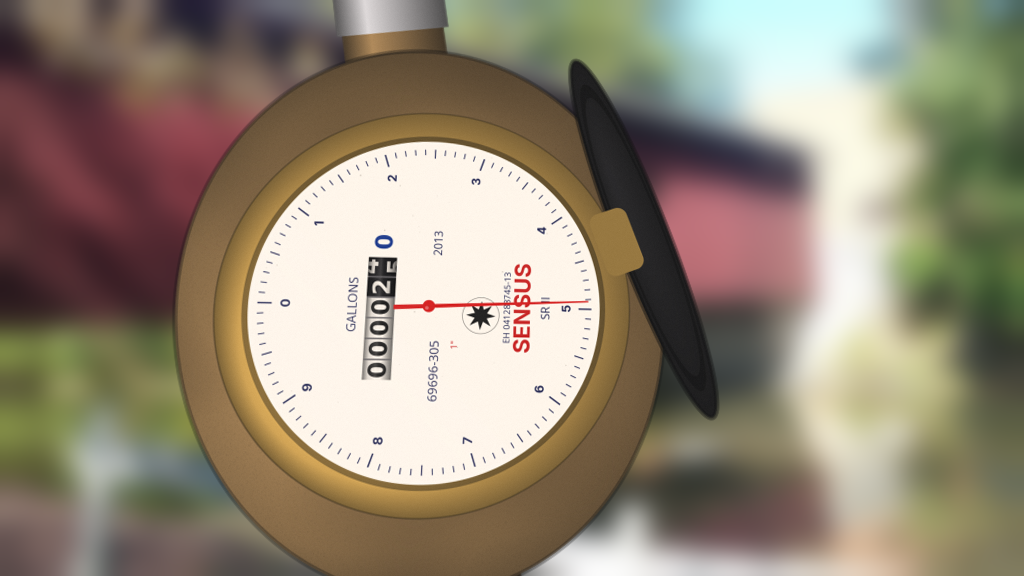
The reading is 244.9 gal
